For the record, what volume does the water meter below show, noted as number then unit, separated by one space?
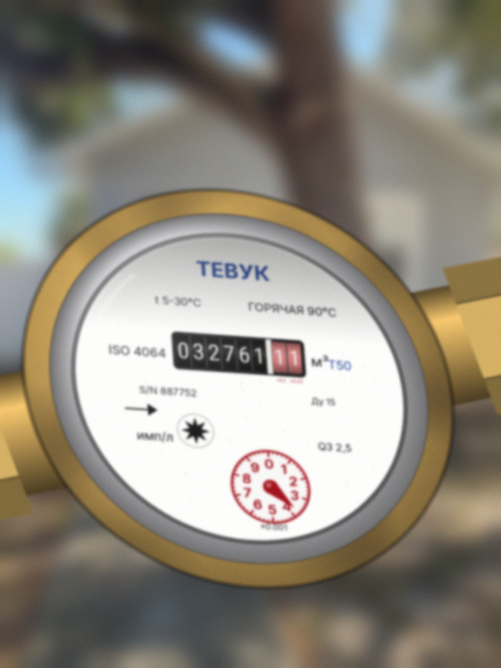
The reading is 32761.113 m³
